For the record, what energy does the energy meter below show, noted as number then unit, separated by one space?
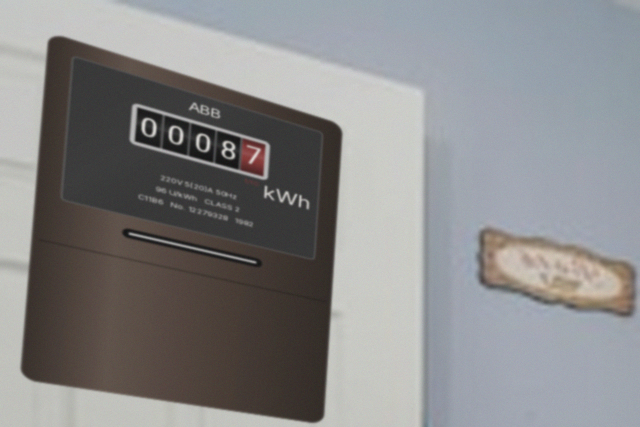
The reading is 8.7 kWh
